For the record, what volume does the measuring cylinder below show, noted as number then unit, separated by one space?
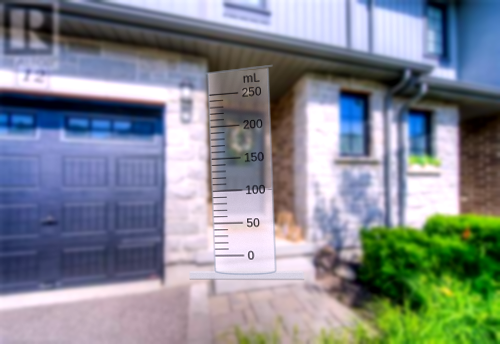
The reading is 100 mL
